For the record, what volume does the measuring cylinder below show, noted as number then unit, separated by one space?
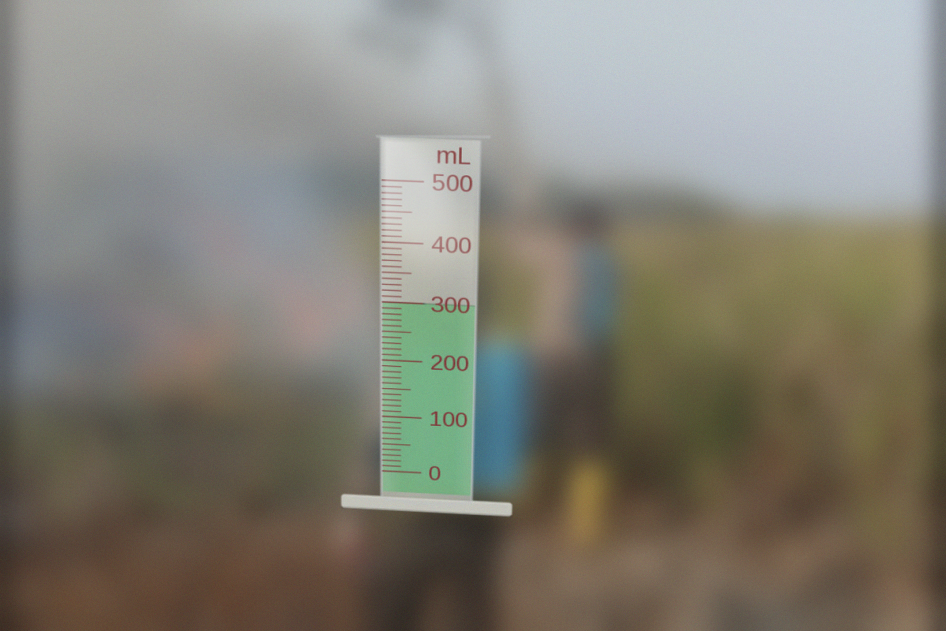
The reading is 300 mL
